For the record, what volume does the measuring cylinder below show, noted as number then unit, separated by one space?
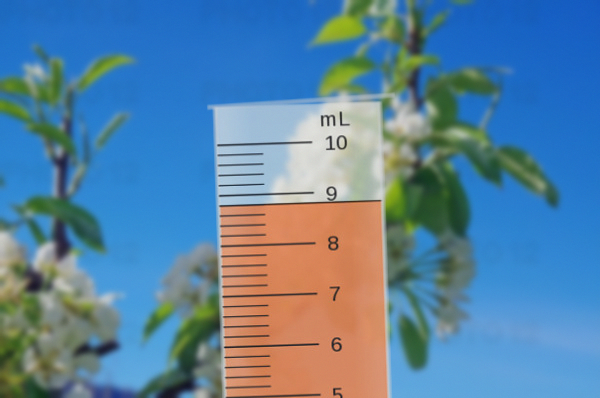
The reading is 8.8 mL
